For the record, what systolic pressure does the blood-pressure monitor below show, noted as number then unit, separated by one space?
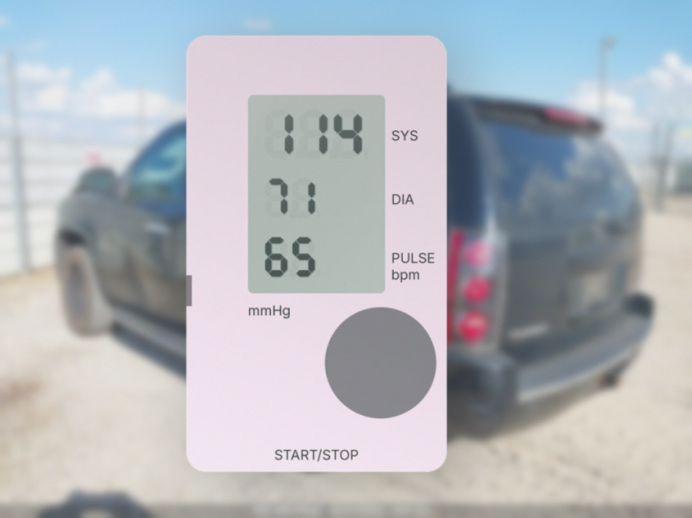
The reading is 114 mmHg
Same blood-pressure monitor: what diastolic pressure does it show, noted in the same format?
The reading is 71 mmHg
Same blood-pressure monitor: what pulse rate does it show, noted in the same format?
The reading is 65 bpm
